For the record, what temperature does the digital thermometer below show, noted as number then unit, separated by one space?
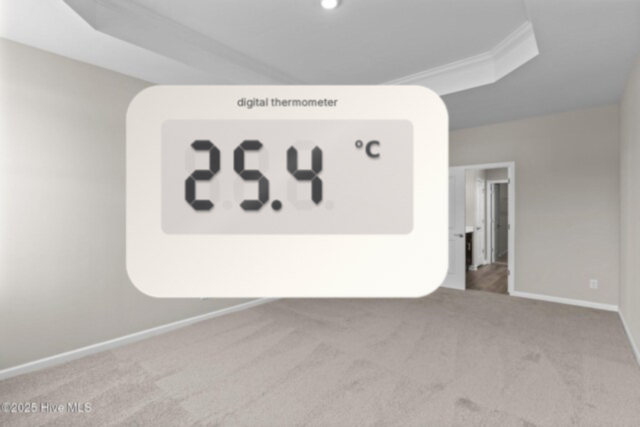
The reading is 25.4 °C
